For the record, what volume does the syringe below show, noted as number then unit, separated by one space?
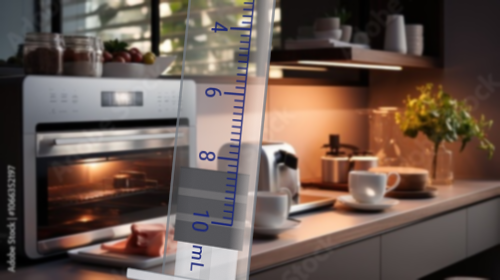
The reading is 8.4 mL
